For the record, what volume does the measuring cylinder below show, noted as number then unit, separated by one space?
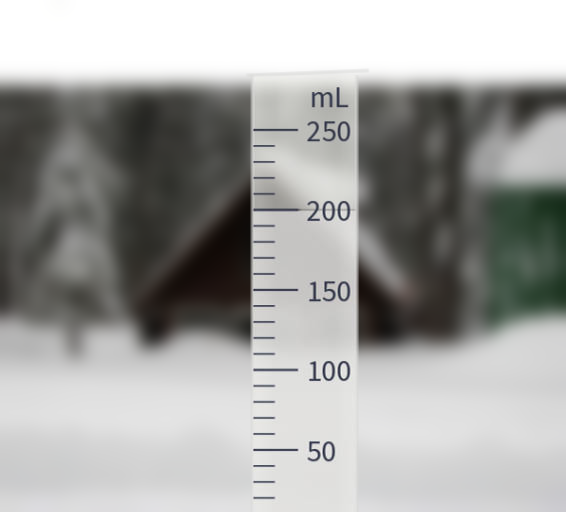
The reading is 200 mL
